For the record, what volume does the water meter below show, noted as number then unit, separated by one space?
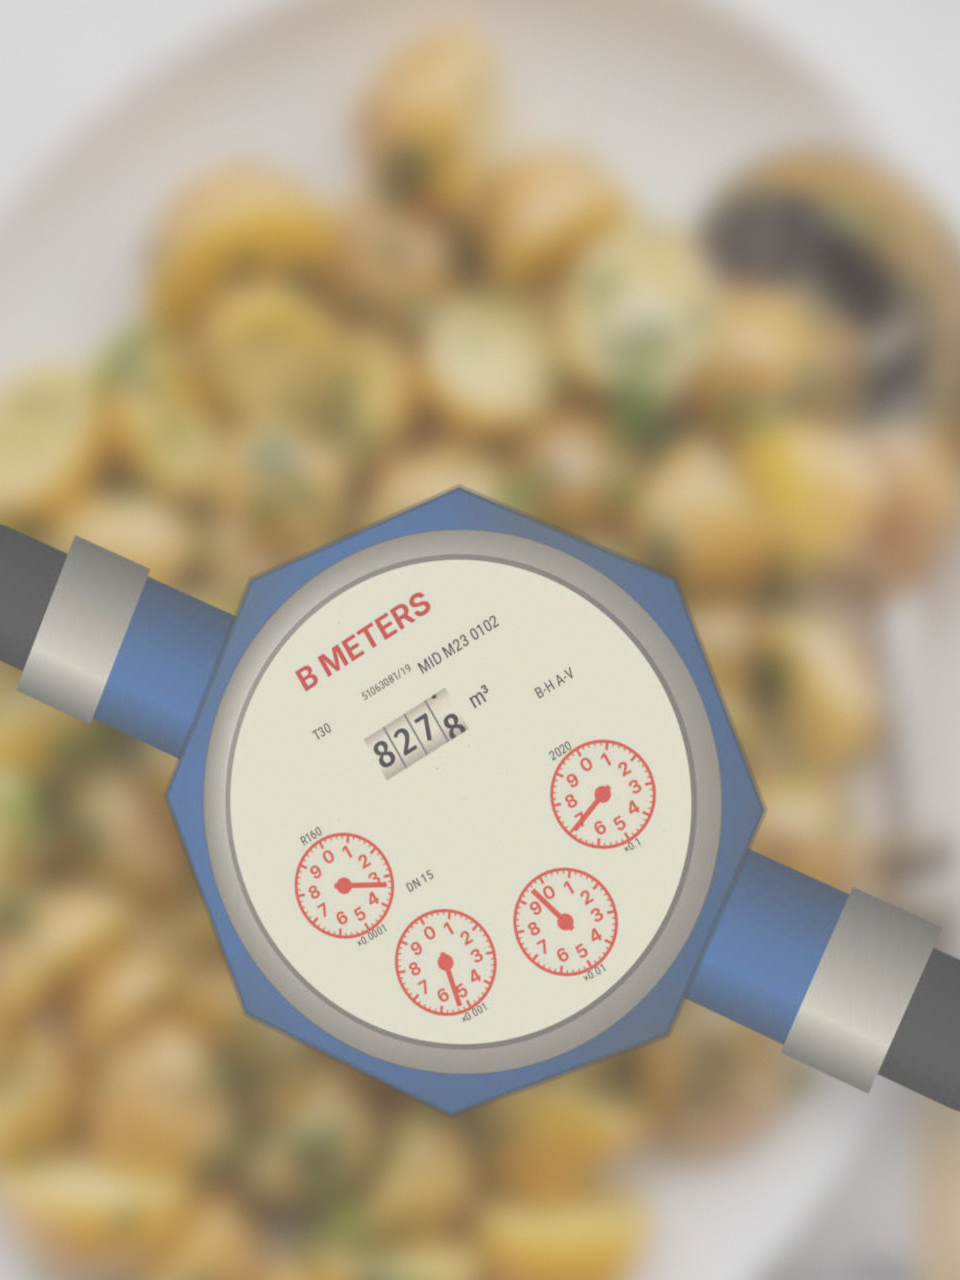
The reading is 8277.6953 m³
